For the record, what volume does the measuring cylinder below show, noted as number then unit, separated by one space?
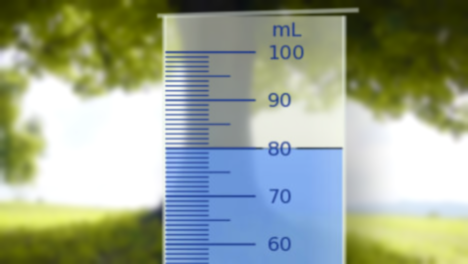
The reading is 80 mL
